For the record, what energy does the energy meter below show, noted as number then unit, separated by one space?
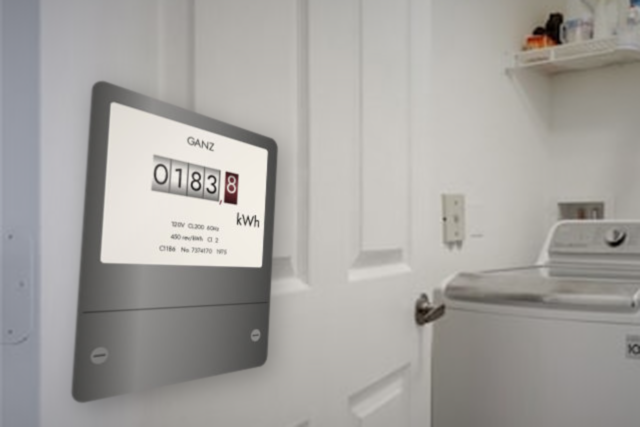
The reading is 183.8 kWh
